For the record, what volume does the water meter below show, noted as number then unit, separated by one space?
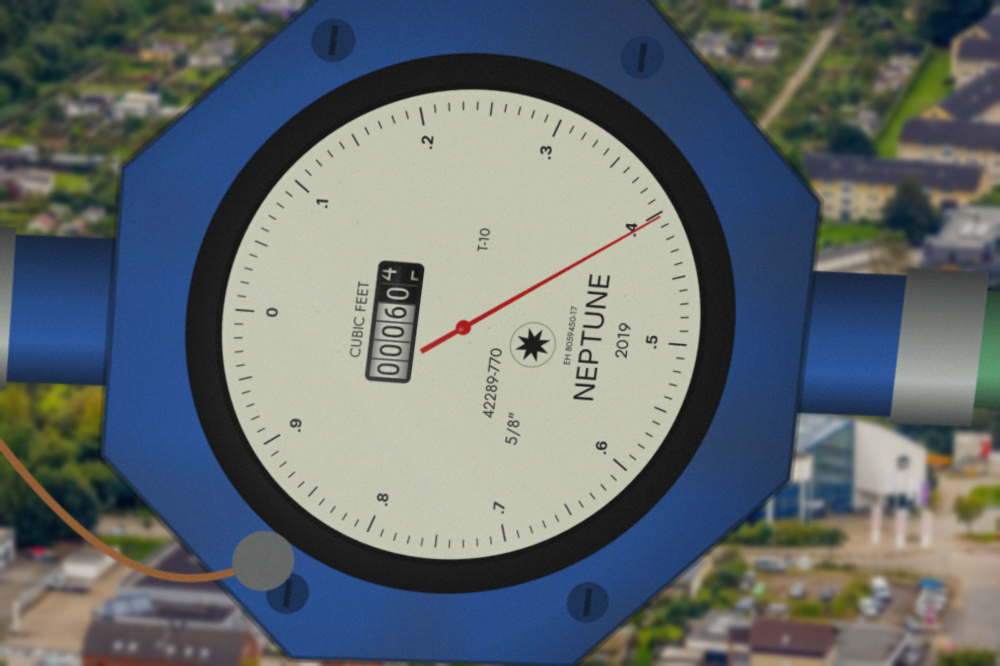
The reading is 604.40 ft³
